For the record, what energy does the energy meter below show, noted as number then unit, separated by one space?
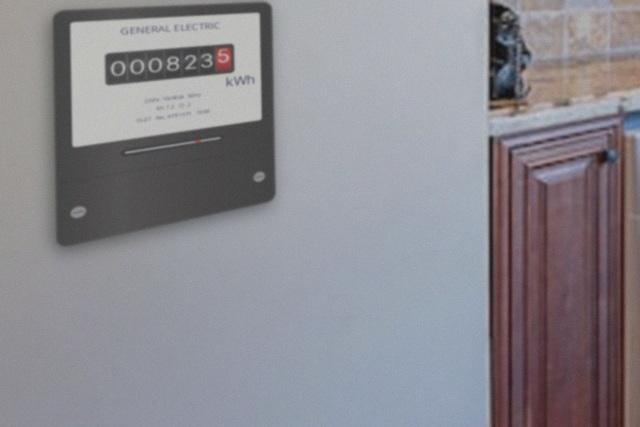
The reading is 823.5 kWh
